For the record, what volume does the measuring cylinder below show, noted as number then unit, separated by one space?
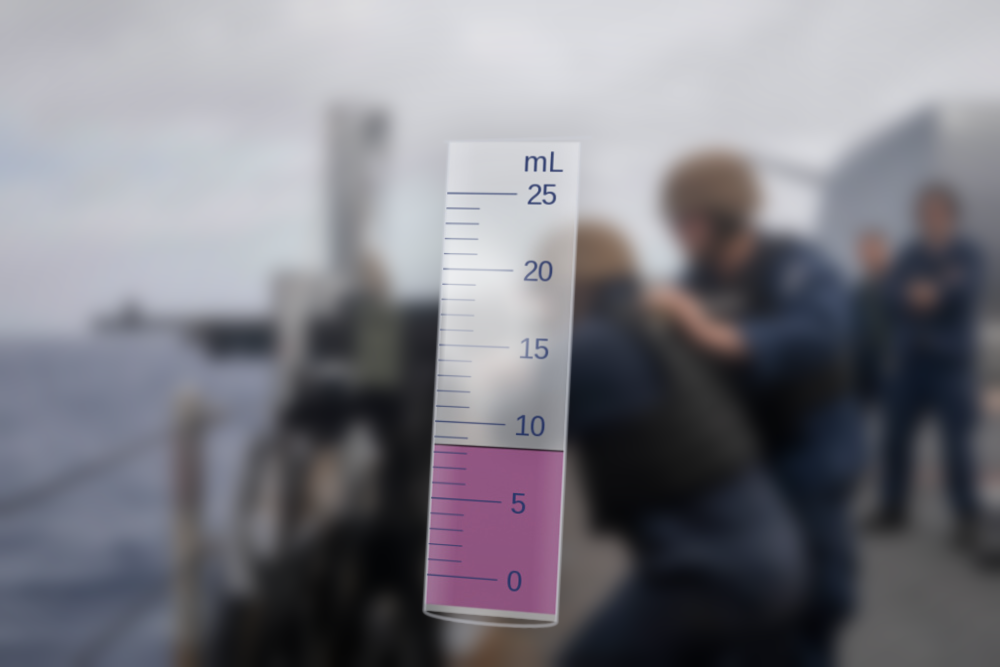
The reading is 8.5 mL
